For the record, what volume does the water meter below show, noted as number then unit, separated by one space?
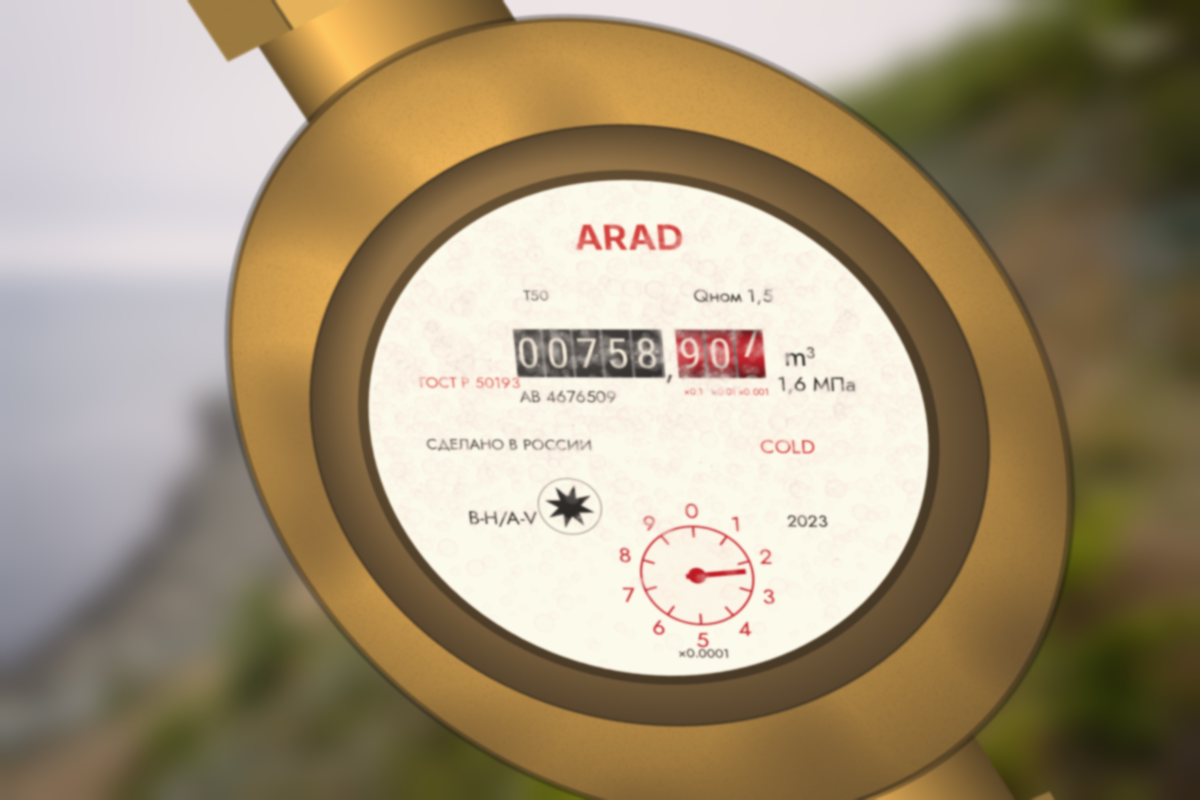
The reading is 758.9072 m³
